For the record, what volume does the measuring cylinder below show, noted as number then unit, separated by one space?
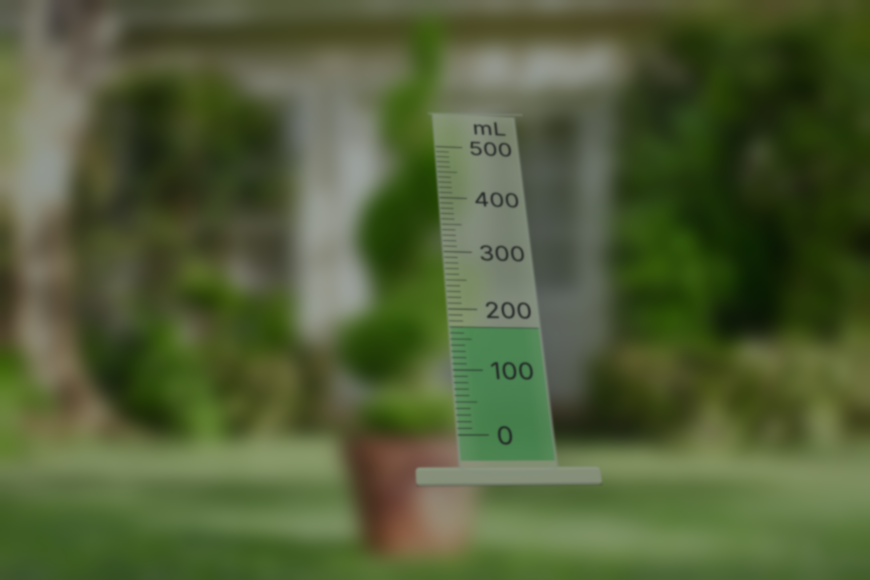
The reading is 170 mL
